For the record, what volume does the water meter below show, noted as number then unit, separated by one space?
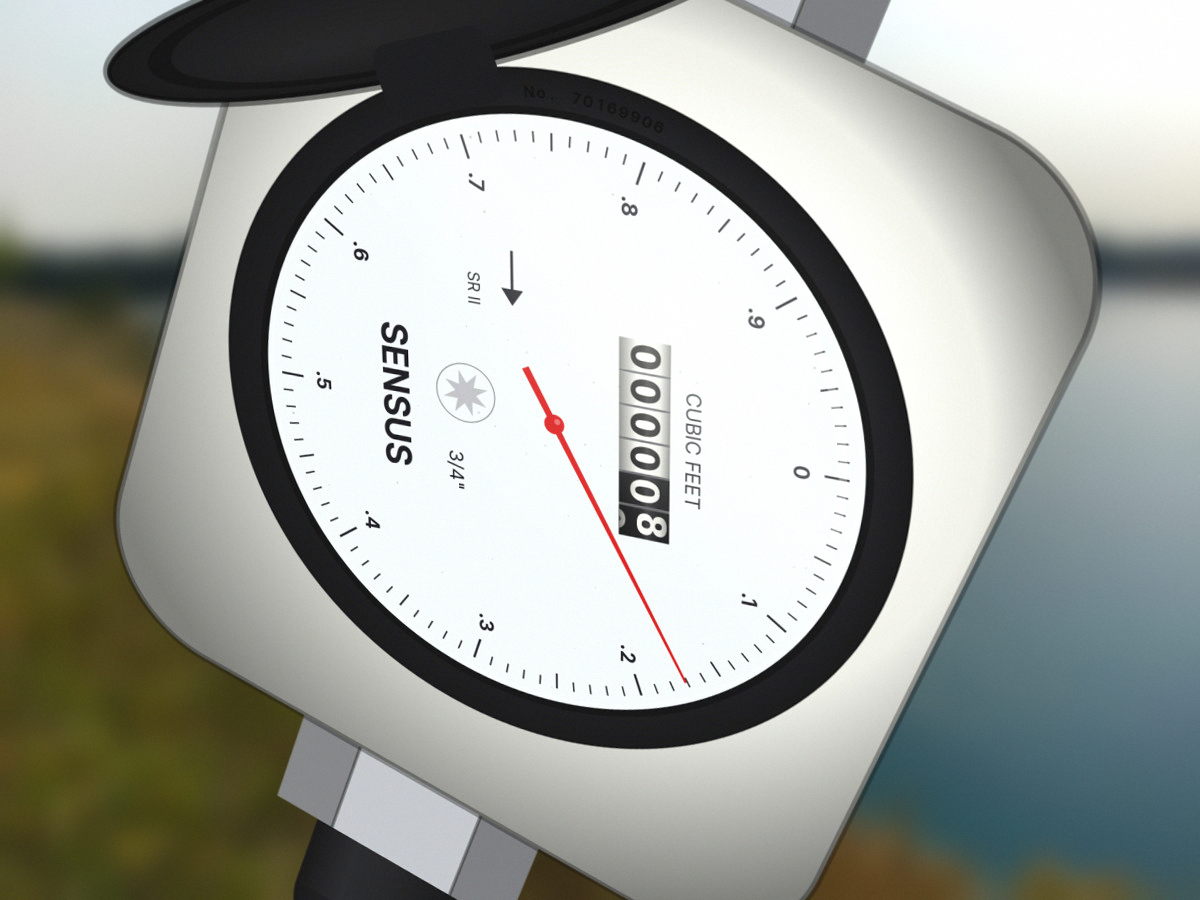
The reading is 8.17 ft³
